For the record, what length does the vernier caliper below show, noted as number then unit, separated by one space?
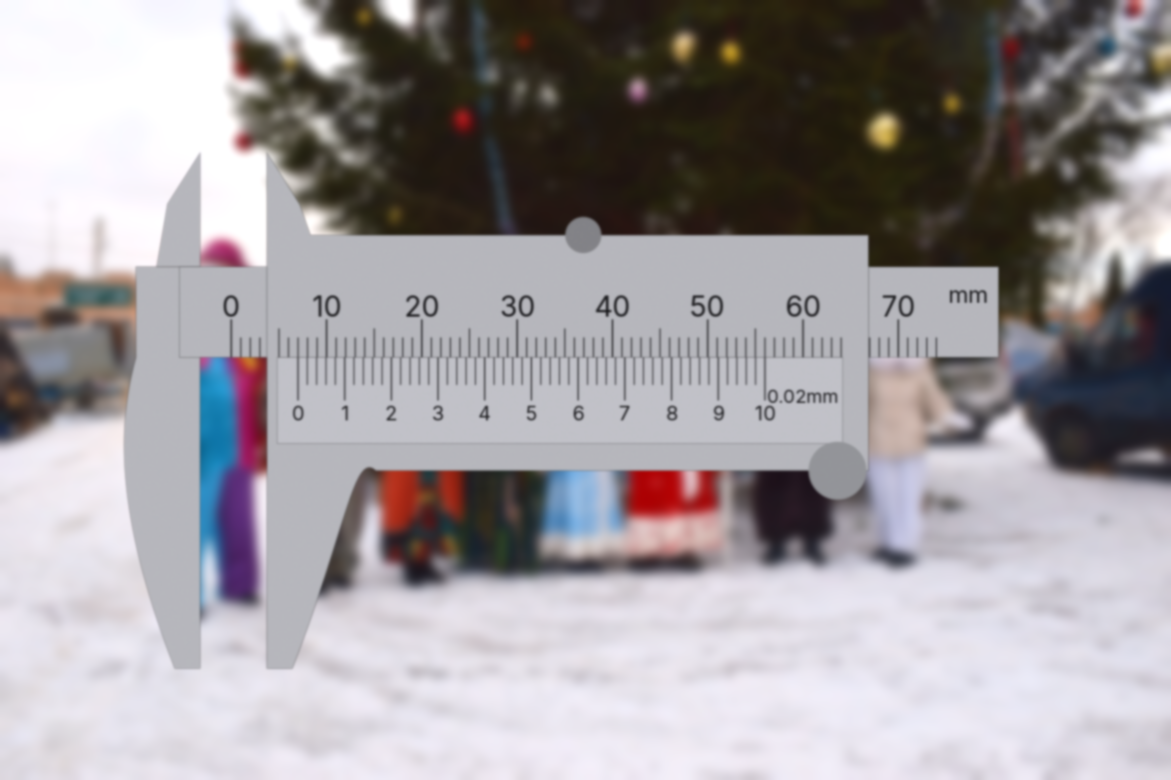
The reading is 7.0 mm
